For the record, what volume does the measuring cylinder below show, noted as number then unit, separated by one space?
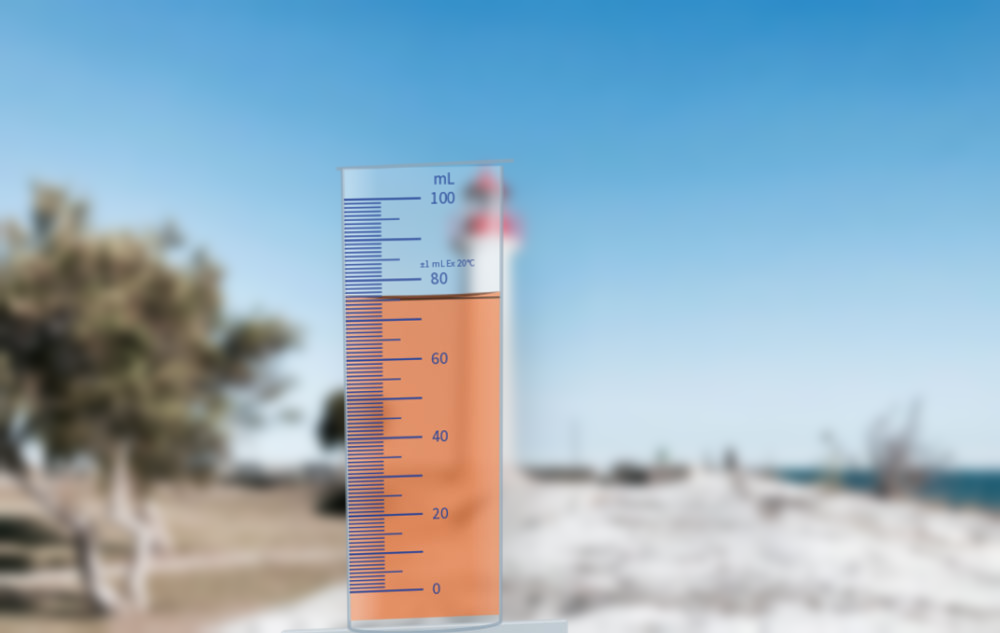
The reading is 75 mL
